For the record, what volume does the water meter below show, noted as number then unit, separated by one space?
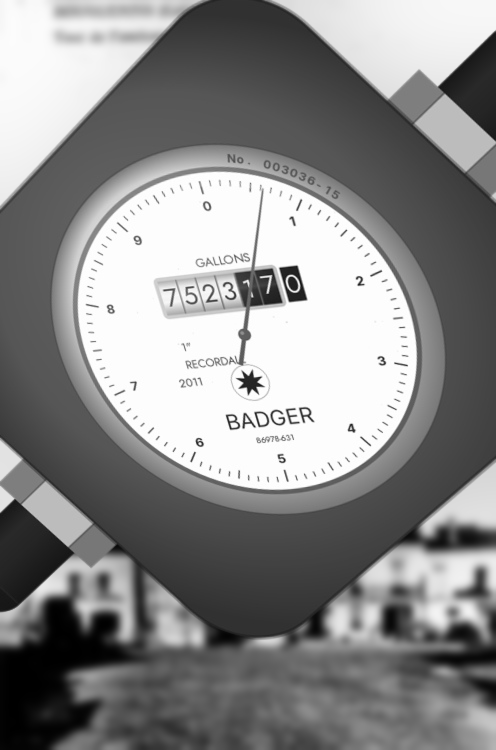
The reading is 7523170.6 gal
